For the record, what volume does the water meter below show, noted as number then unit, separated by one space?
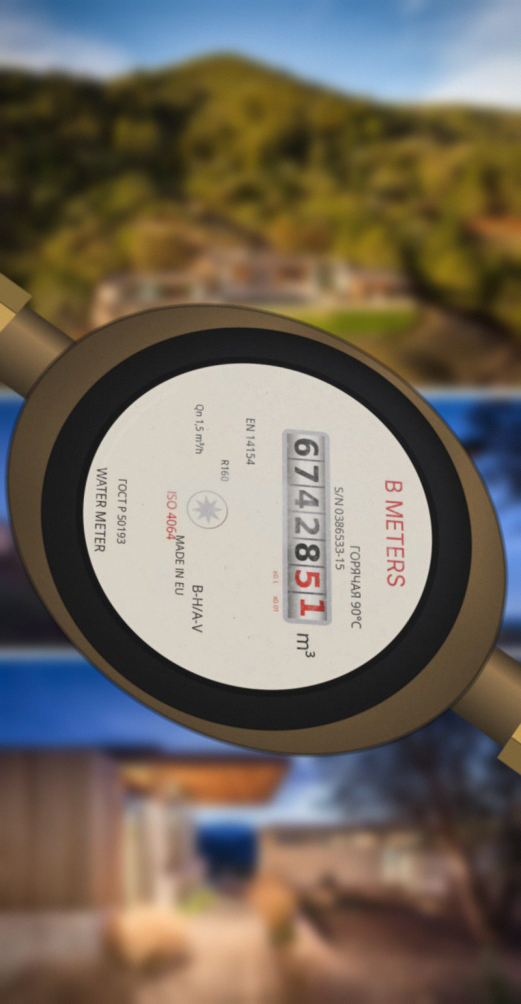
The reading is 67428.51 m³
